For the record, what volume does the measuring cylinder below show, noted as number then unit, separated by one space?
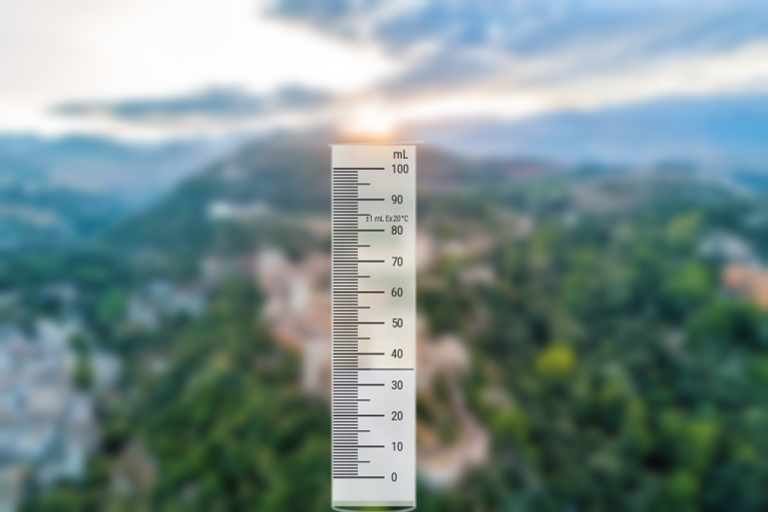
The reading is 35 mL
